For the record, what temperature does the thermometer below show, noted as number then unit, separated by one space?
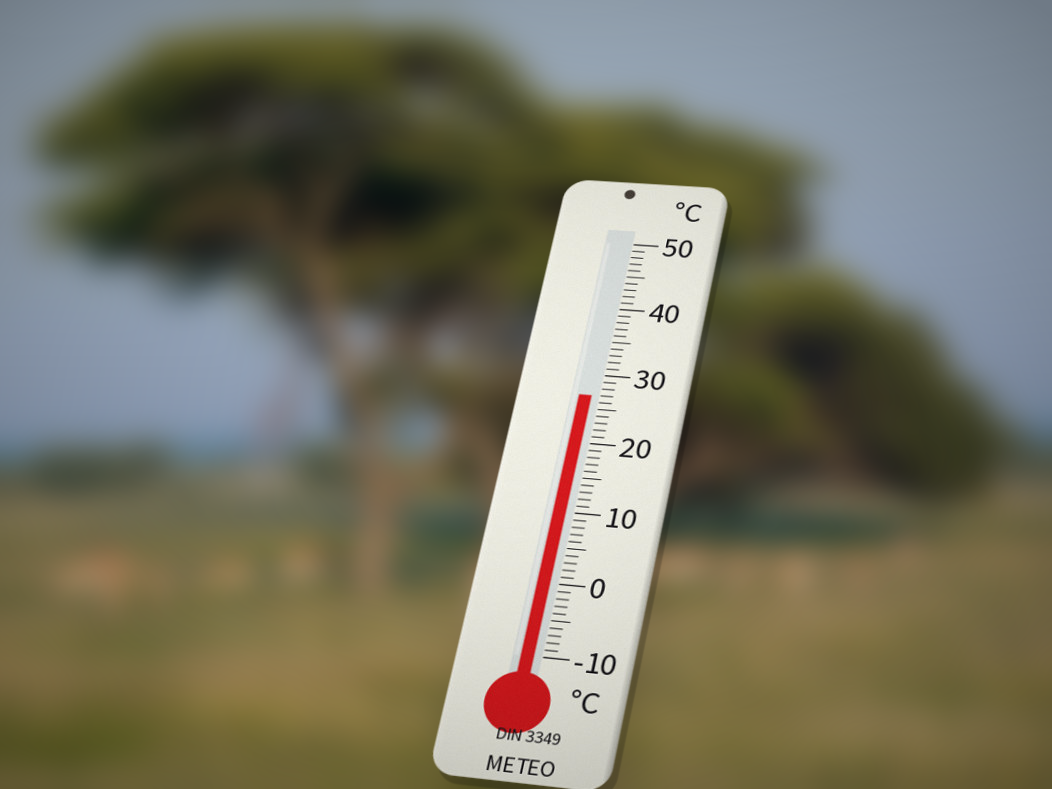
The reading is 27 °C
